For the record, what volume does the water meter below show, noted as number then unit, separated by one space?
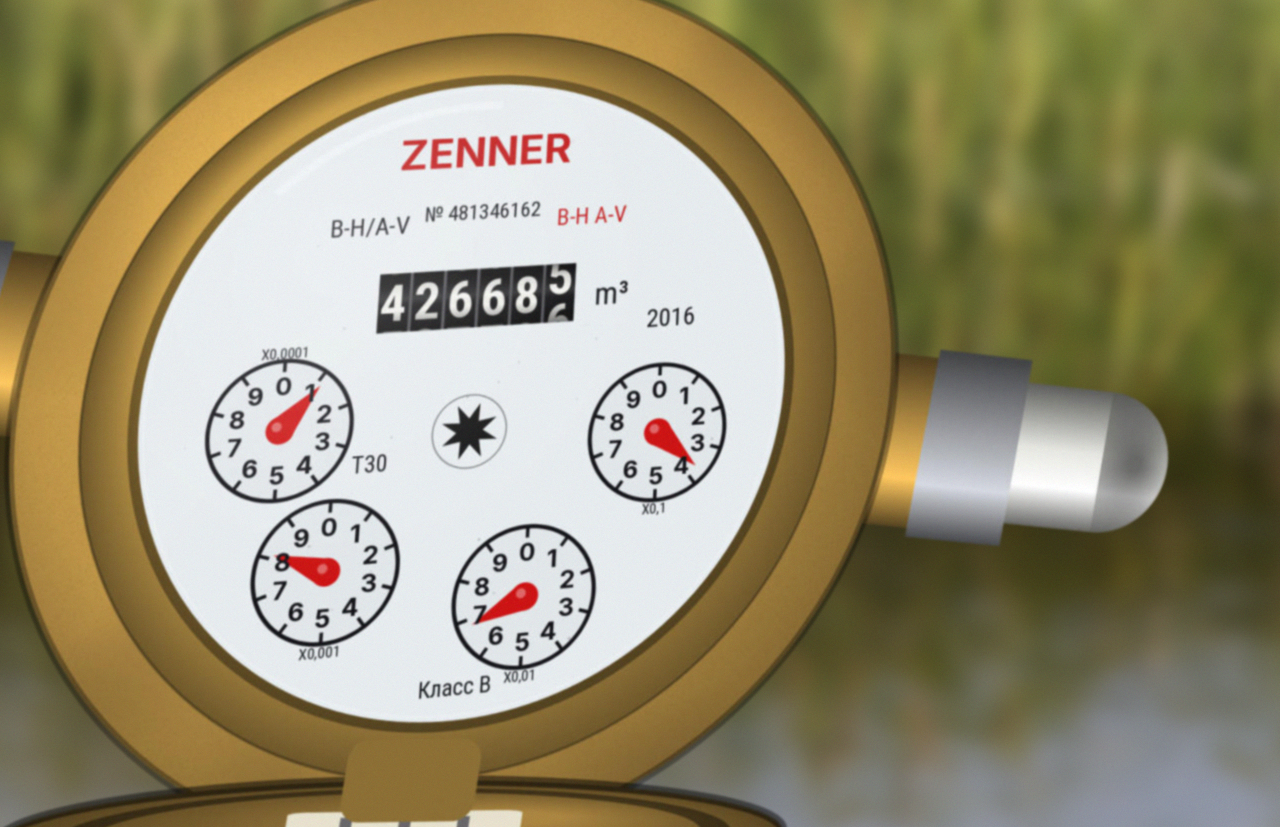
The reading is 426685.3681 m³
